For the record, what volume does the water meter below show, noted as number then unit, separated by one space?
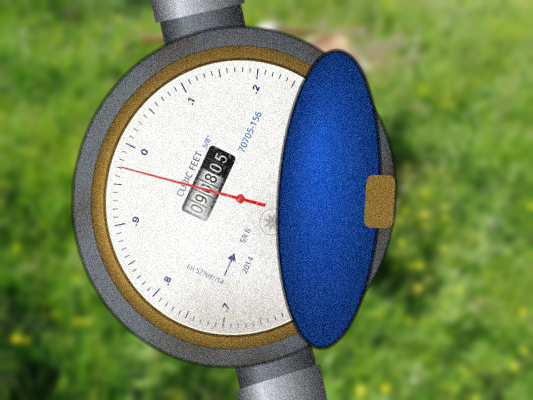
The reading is 90804.97 ft³
